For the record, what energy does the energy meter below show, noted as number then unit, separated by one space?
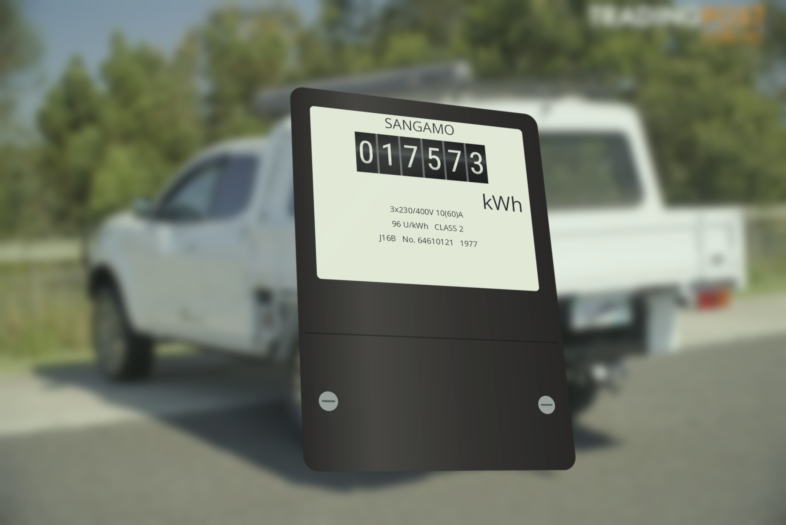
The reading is 17573 kWh
